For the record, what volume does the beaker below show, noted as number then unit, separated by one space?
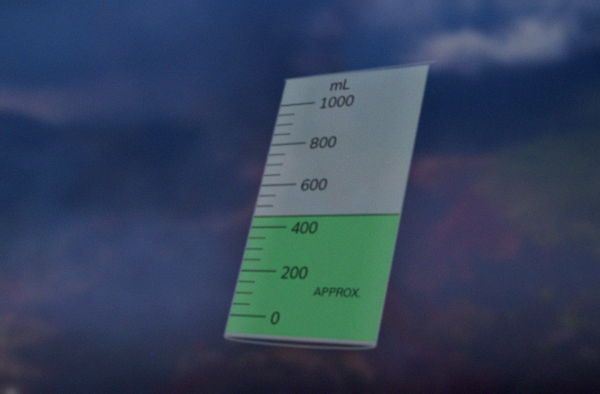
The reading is 450 mL
